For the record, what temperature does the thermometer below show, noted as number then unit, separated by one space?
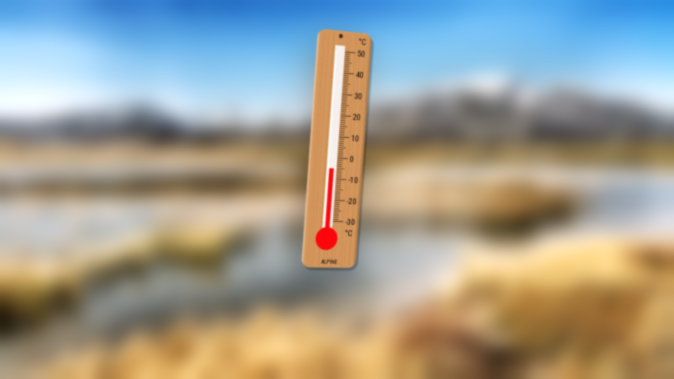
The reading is -5 °C
